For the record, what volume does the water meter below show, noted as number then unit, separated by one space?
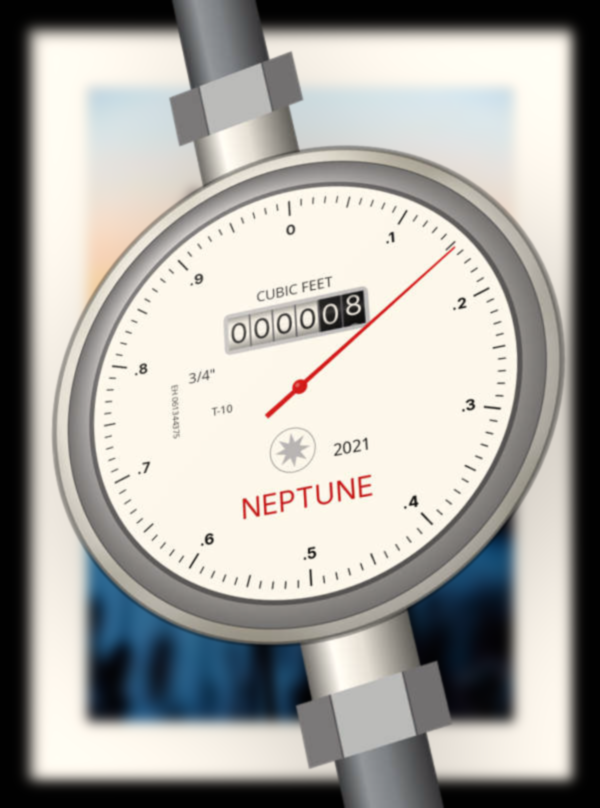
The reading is 8.15 ft³
